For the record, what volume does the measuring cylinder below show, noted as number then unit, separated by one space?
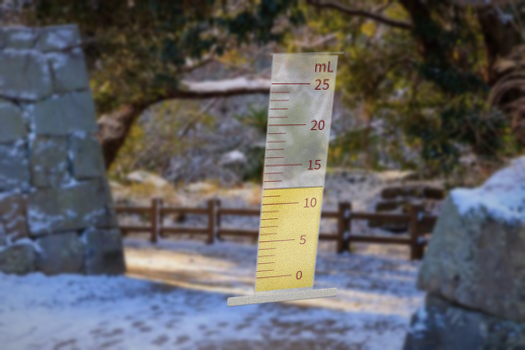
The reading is 12 mL
